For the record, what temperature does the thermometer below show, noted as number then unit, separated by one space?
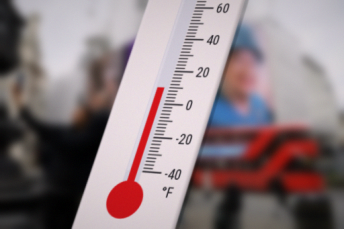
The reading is 10 °F
